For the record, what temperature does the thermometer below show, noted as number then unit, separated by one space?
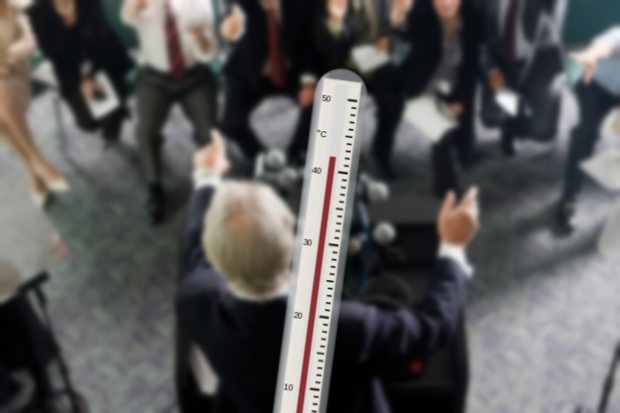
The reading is 42 °C
